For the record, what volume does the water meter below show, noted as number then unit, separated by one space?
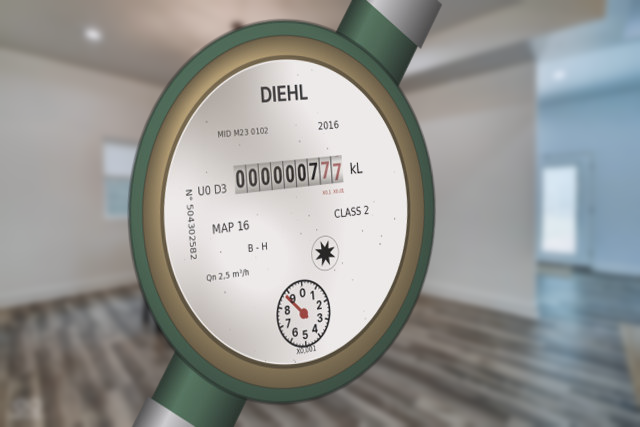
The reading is 7.768 kL
